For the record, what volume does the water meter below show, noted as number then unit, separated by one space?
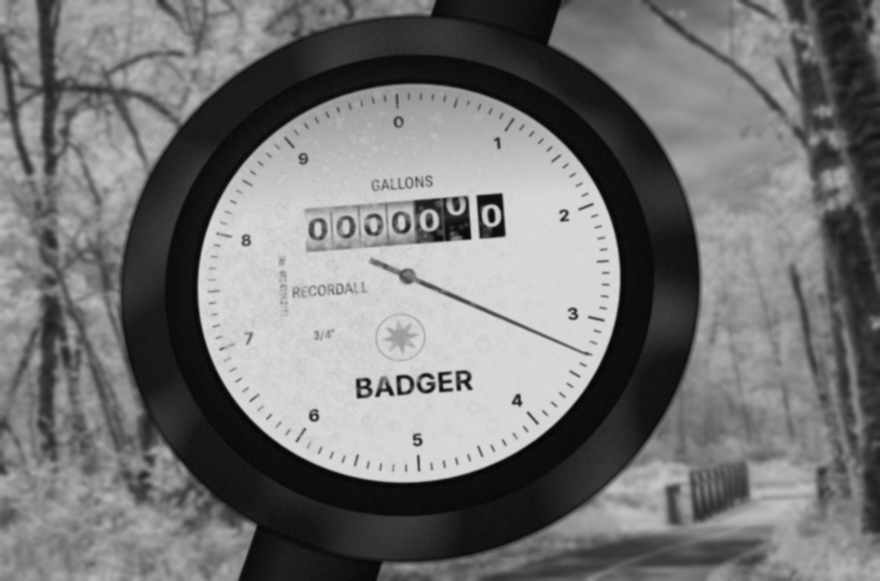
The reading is 3.3 gal
